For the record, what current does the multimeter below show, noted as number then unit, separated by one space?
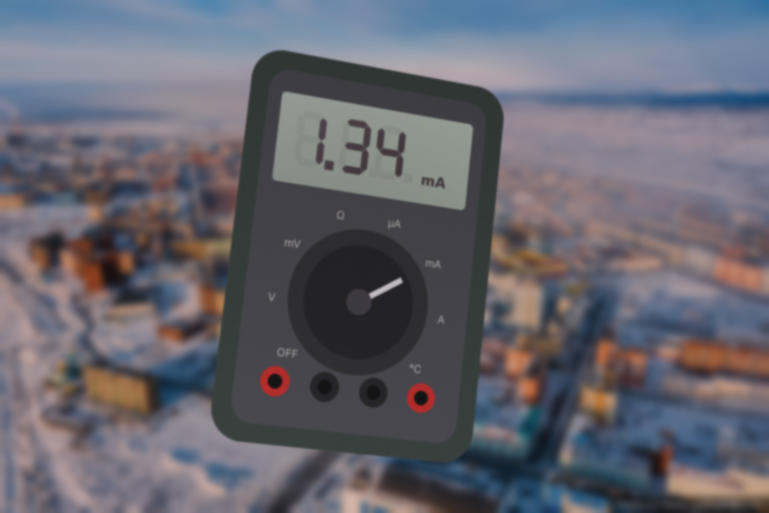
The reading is 1.34 mA
